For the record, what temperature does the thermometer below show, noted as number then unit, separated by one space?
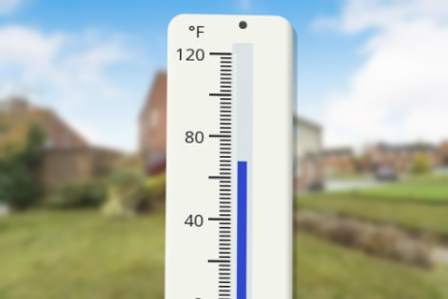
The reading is 68 °F
